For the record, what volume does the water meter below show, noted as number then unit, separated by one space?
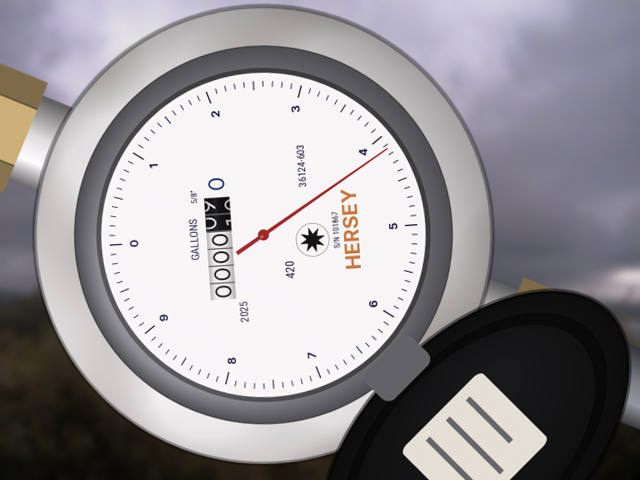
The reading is 94.1 gal
